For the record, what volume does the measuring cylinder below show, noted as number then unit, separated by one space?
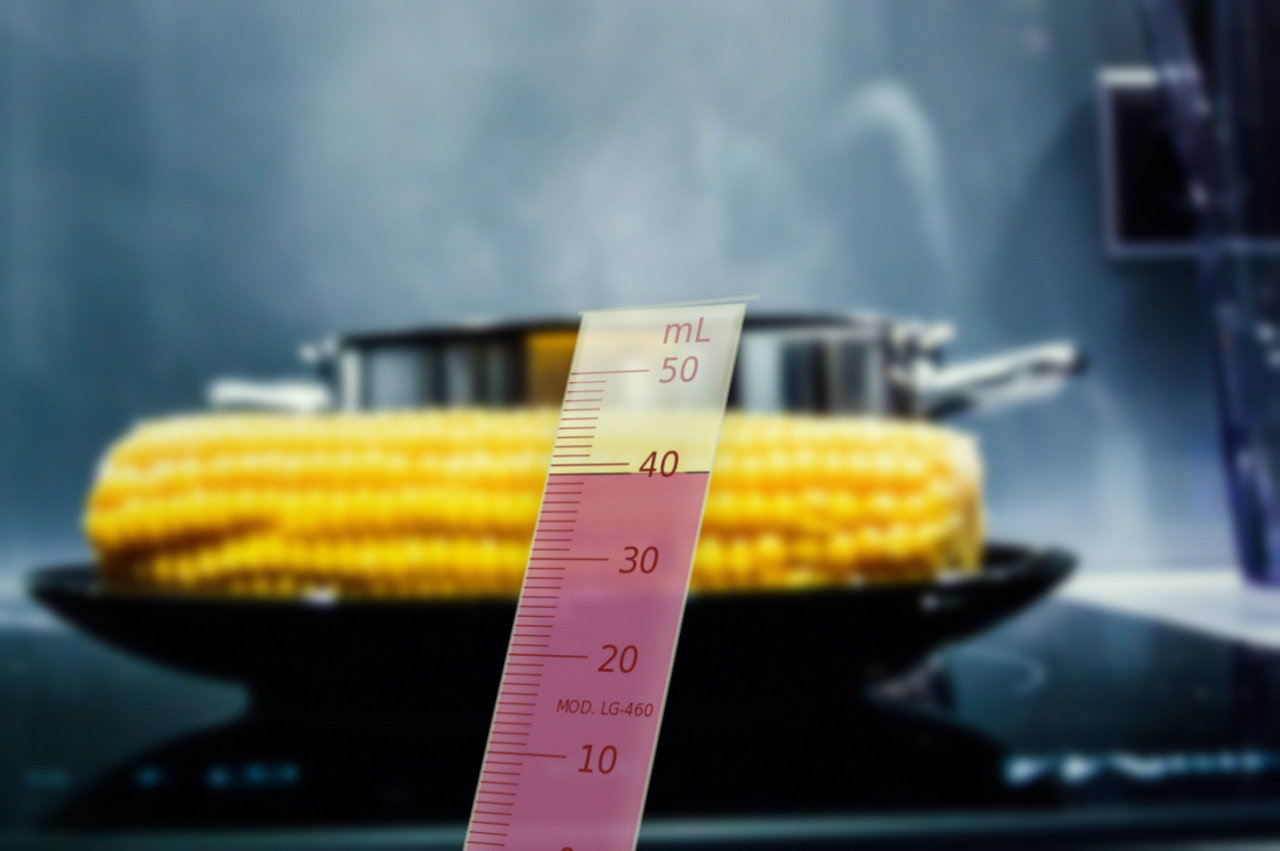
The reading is 39 mL
